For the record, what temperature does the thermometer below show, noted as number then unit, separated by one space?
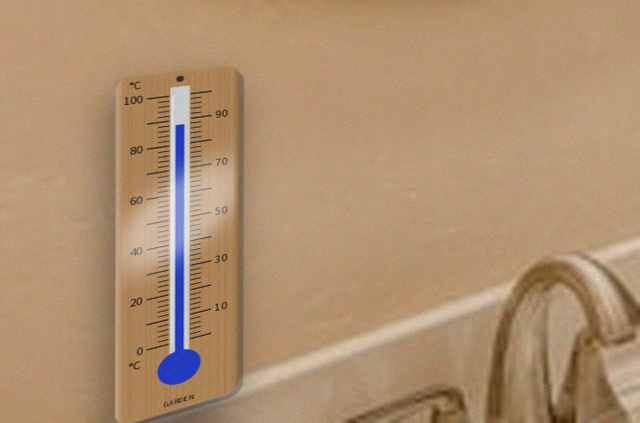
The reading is 88 °C
